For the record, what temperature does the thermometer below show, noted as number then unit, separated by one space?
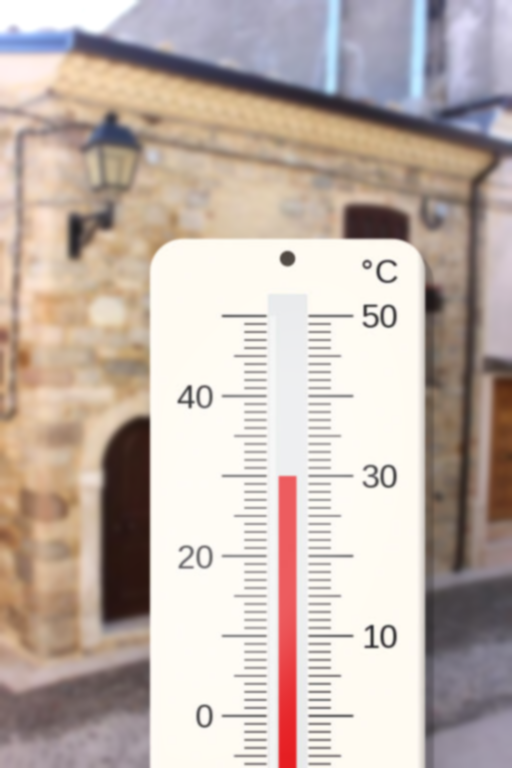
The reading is 30 °C
